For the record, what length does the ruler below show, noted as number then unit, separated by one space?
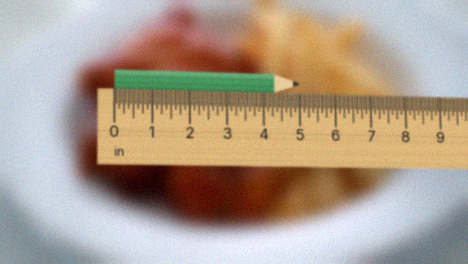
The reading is 5 in
